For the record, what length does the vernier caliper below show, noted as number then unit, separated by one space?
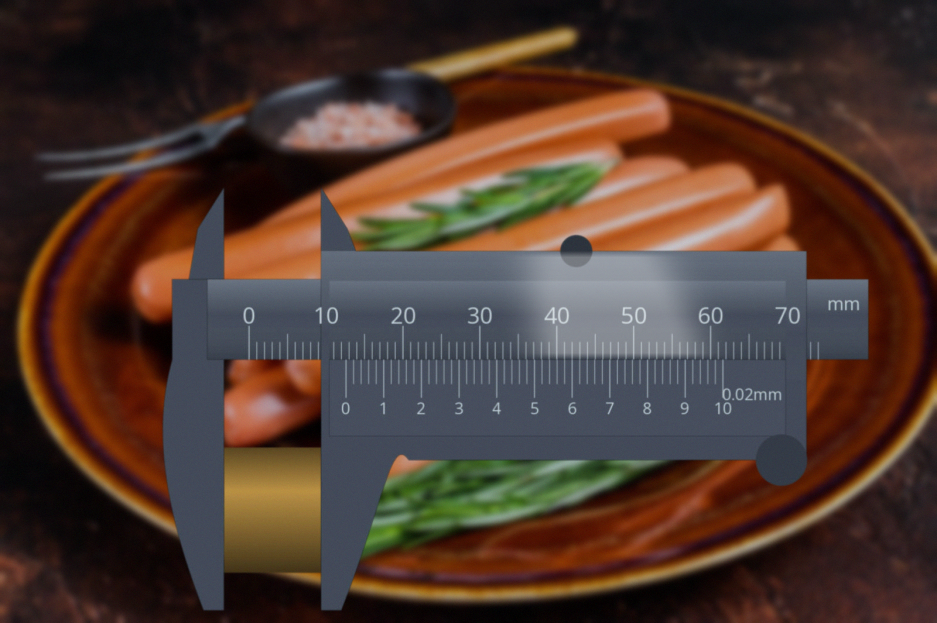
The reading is 12.6 mm
